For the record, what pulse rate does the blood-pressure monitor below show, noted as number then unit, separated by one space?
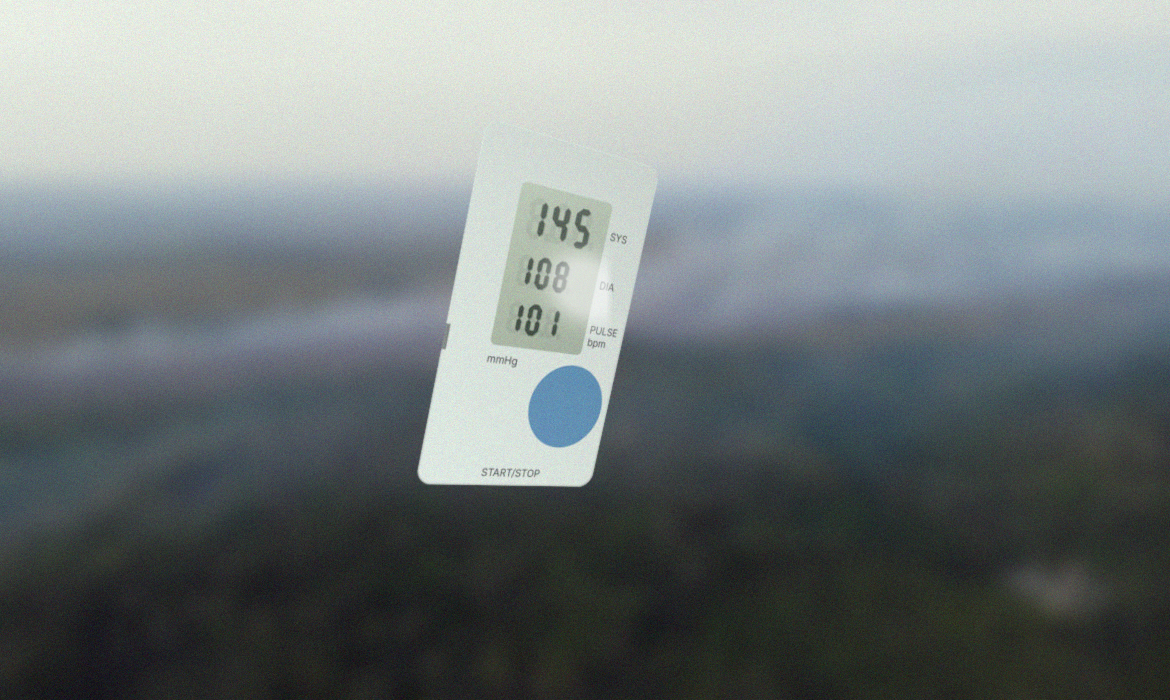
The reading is 101 bpm
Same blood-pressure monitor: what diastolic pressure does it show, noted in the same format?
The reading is 108 mmHg
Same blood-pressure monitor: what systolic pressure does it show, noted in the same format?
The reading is 145 mmHg
